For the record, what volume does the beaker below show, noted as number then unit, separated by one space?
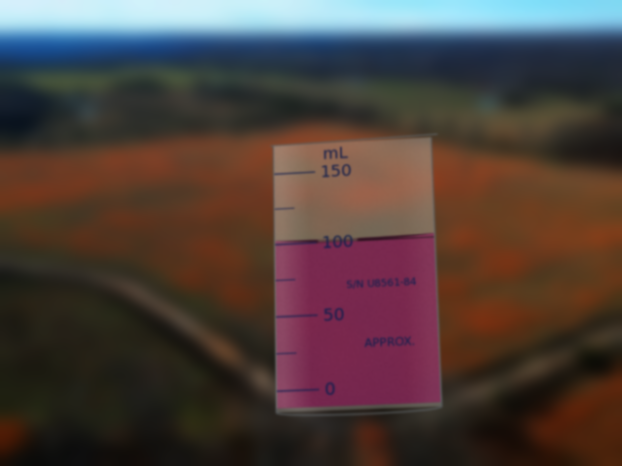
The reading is 100 mL
